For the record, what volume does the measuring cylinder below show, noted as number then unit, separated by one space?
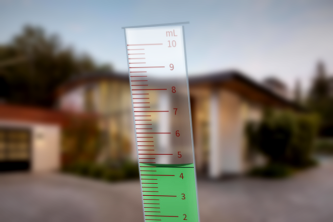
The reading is 4.4 mL
